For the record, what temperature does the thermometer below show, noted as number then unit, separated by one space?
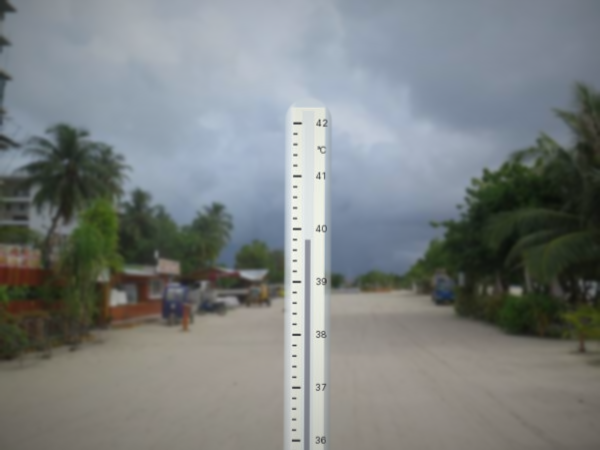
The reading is 39.8 °C
